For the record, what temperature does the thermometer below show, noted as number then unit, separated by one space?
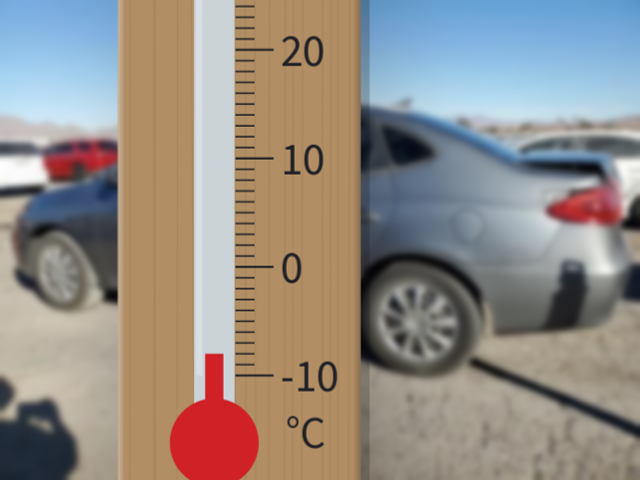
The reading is -8 °C
